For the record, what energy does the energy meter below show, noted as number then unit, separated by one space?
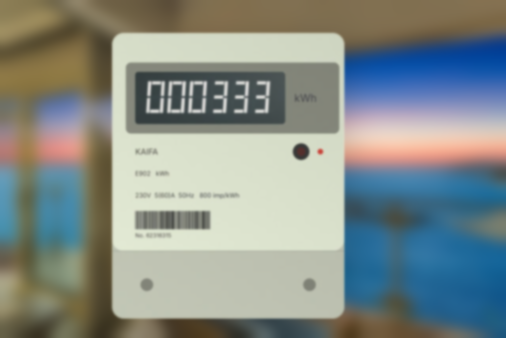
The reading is 333 kWh
